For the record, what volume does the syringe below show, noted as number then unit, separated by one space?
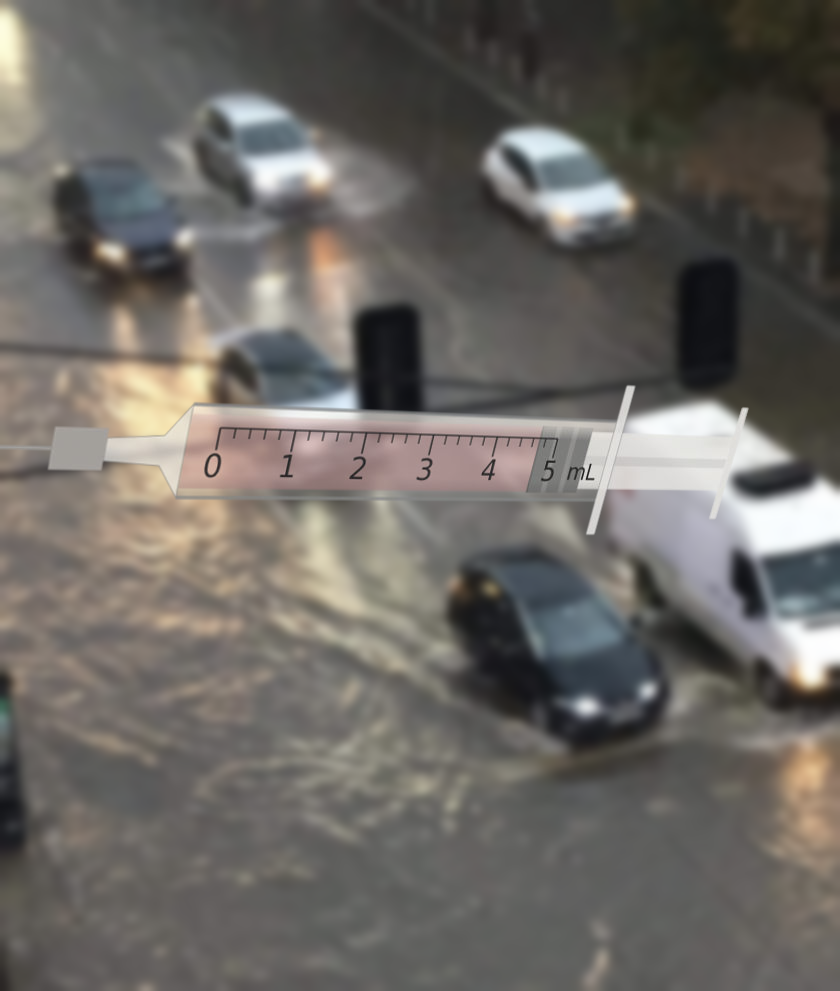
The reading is 4.7 mL
